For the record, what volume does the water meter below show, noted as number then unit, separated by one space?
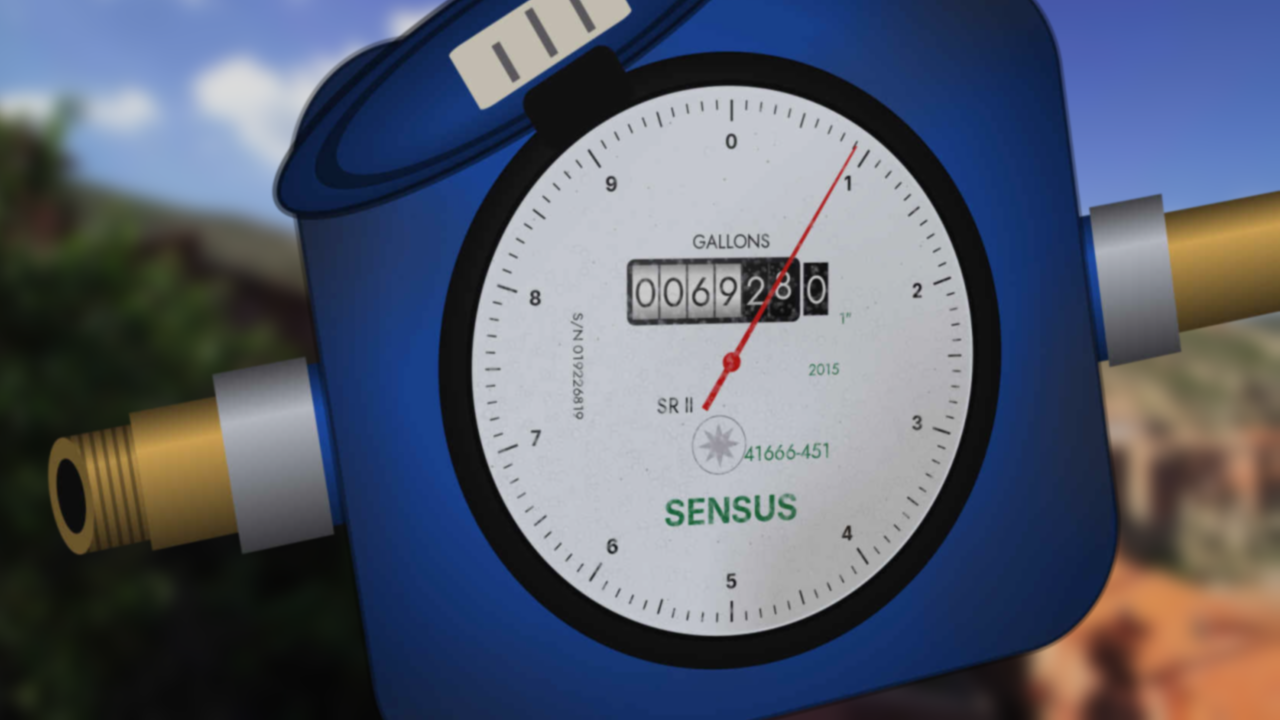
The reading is 69280.9 gal
